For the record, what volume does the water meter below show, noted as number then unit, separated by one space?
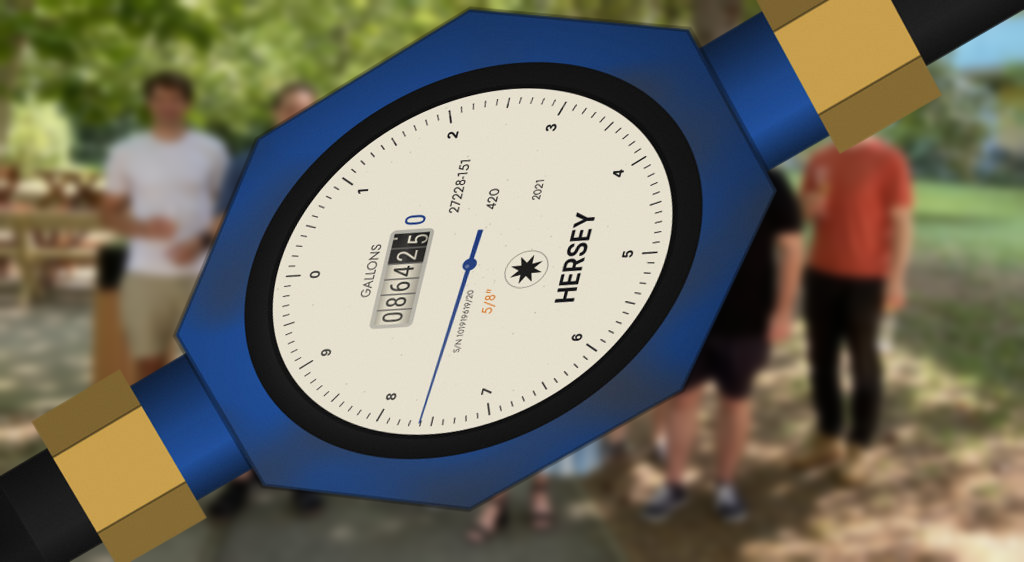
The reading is 864247.6 gal
